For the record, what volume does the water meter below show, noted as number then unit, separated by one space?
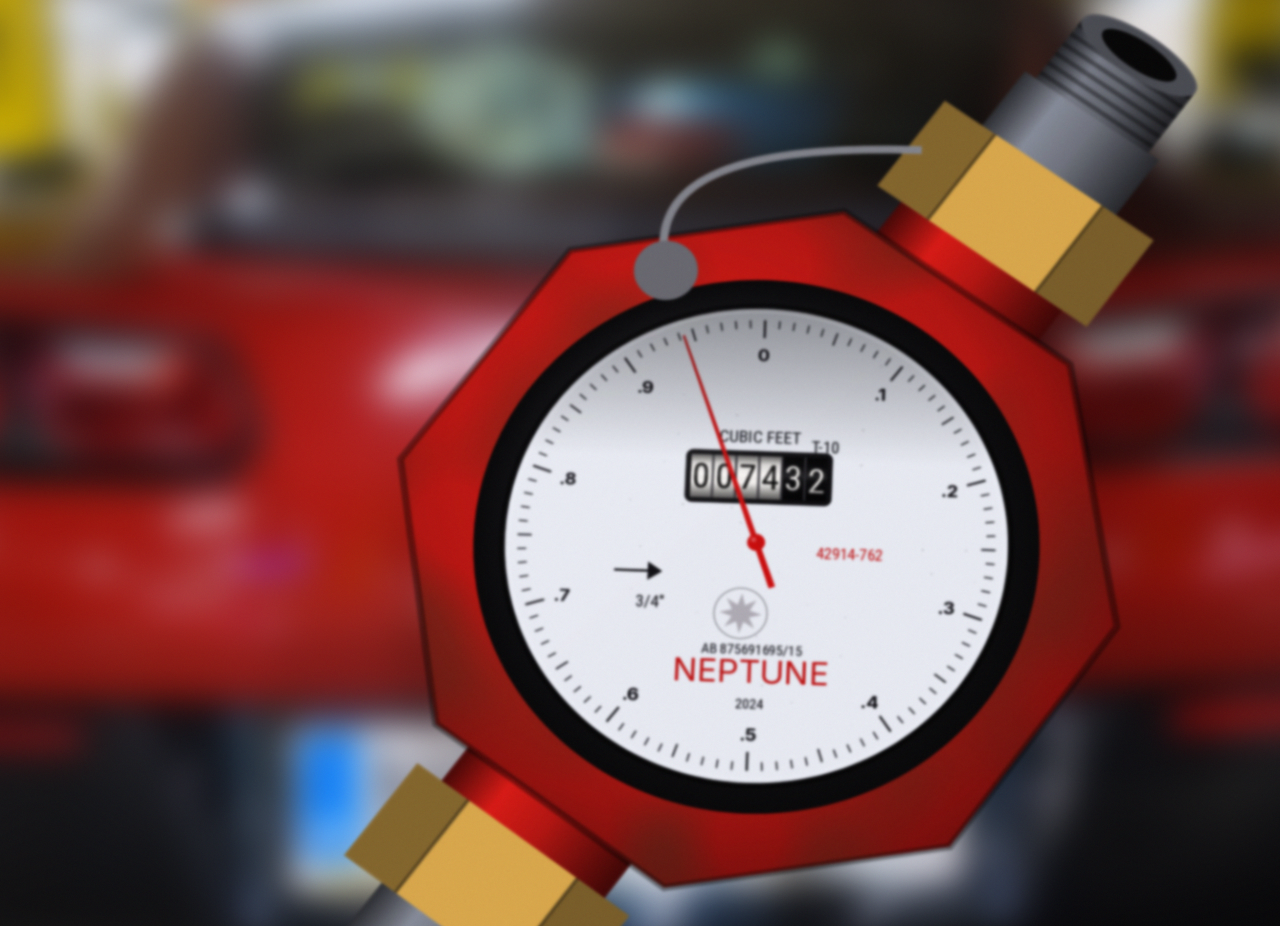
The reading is 7431.94 ft³
